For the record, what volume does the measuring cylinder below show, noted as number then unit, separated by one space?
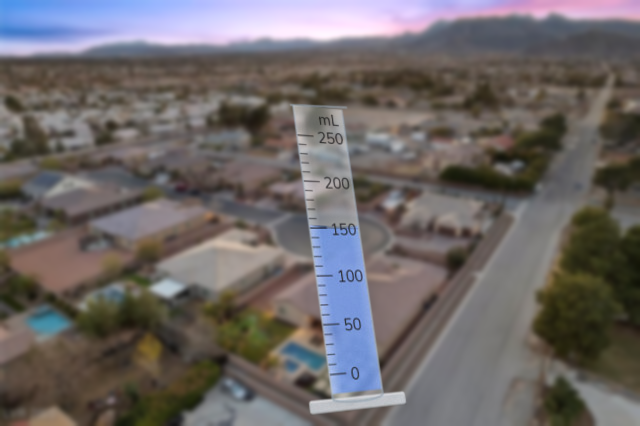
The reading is 150 mL
